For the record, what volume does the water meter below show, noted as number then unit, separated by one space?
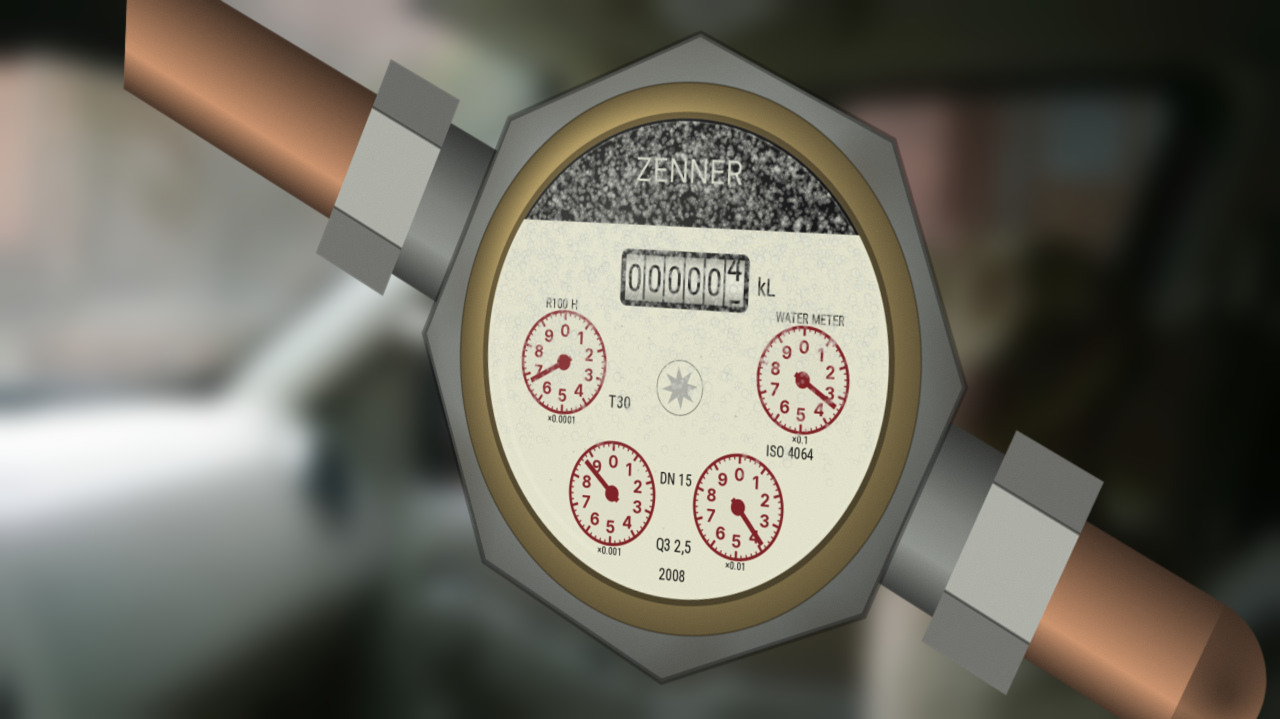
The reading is 4.3386 kL
